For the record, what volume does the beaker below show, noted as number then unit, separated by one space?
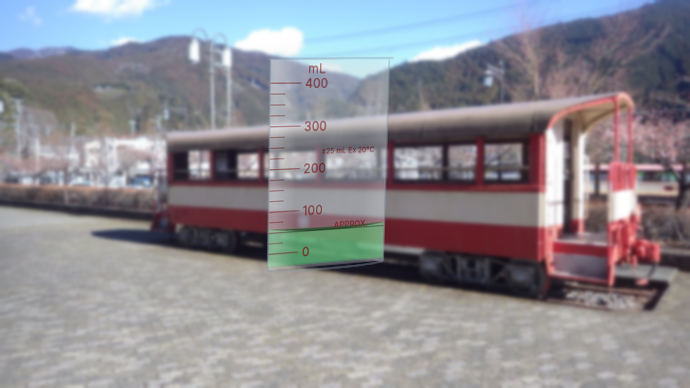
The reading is 50 mL
